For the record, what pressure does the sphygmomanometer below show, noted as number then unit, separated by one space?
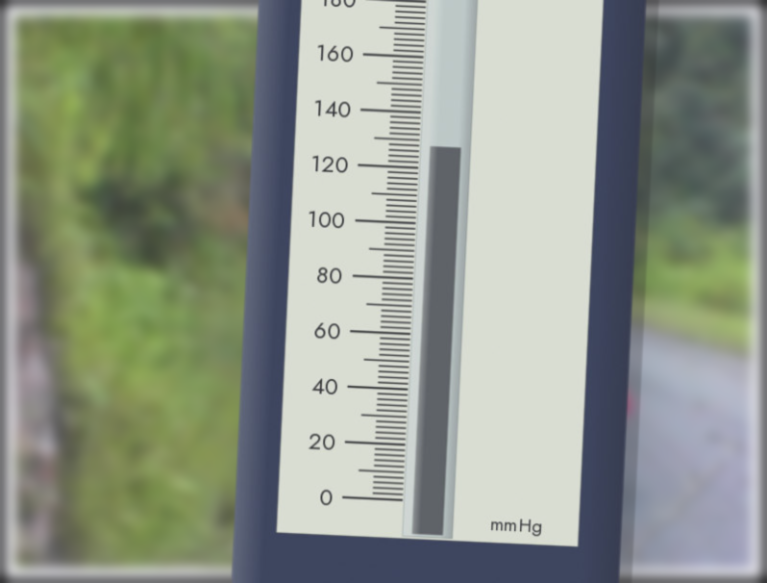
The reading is 128 mmHg
